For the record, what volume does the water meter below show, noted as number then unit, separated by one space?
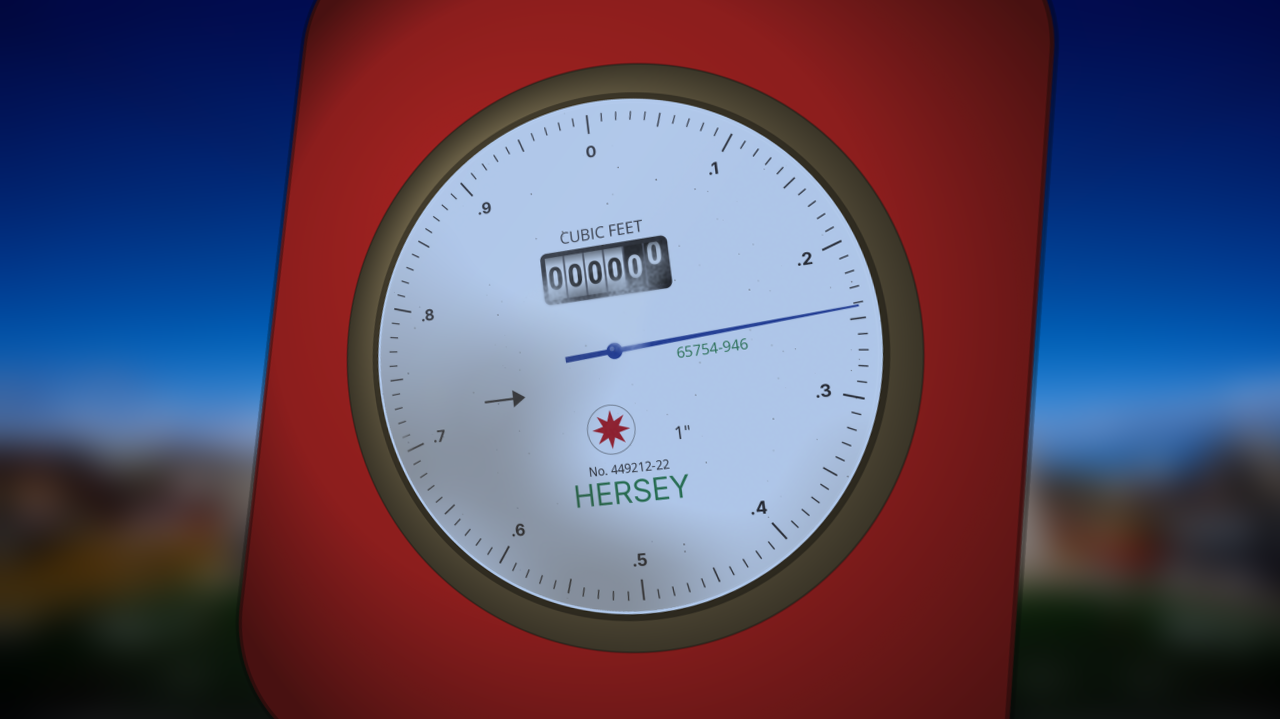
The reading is 0.24 ft³
